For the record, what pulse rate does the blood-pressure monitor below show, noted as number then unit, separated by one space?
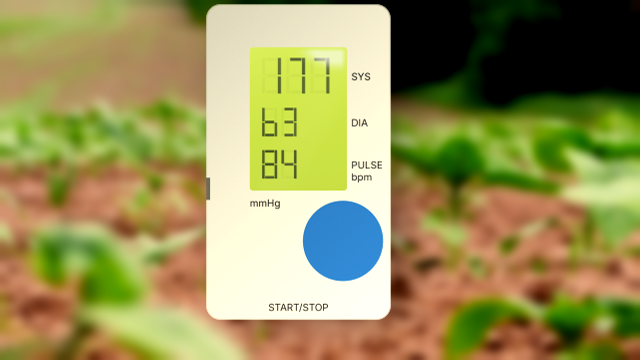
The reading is 84 bpm
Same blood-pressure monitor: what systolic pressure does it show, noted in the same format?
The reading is 177 mmHg
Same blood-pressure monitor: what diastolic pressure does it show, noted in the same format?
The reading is 63 mmHg
